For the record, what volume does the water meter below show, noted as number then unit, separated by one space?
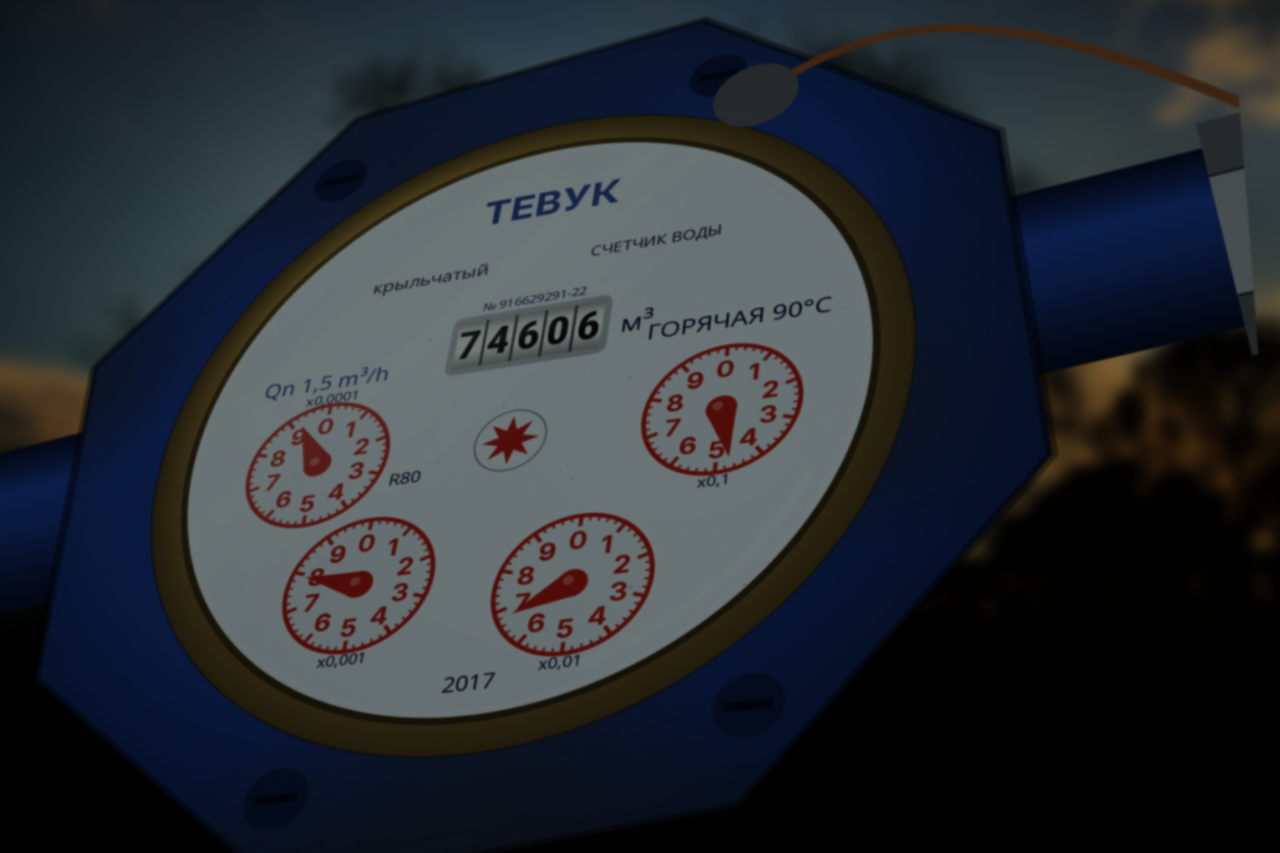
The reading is 74606.4679 m³
